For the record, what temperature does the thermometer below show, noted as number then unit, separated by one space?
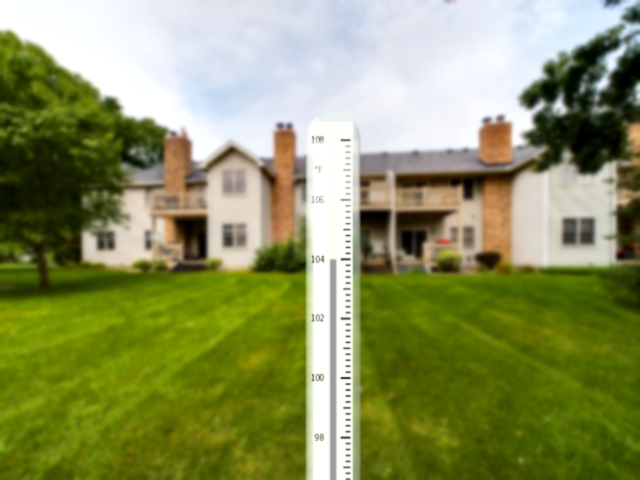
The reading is 104 °F
